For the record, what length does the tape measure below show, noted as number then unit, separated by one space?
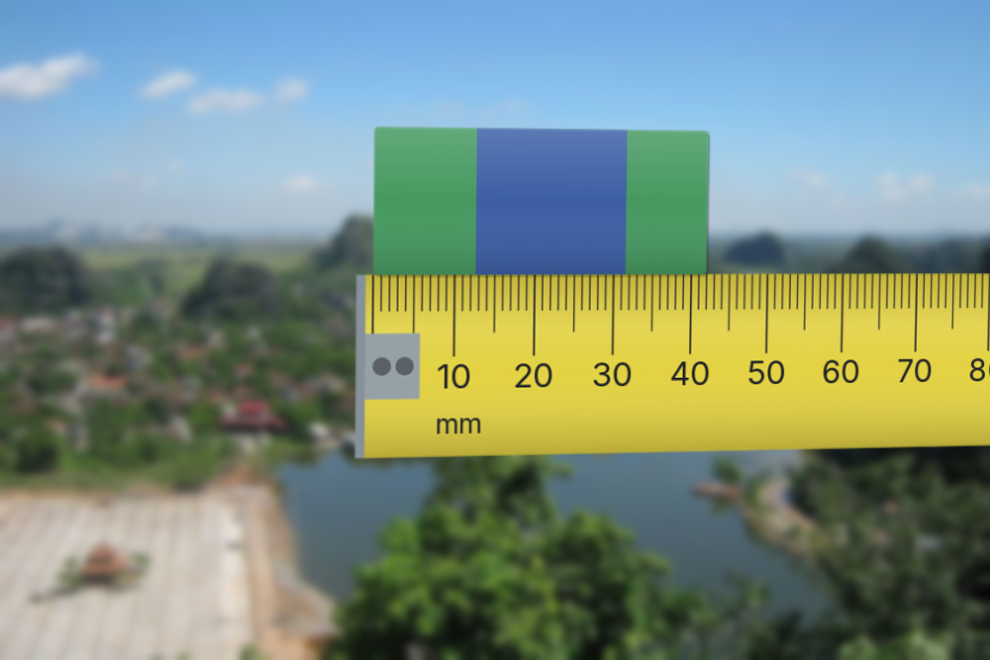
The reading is 42 mm
